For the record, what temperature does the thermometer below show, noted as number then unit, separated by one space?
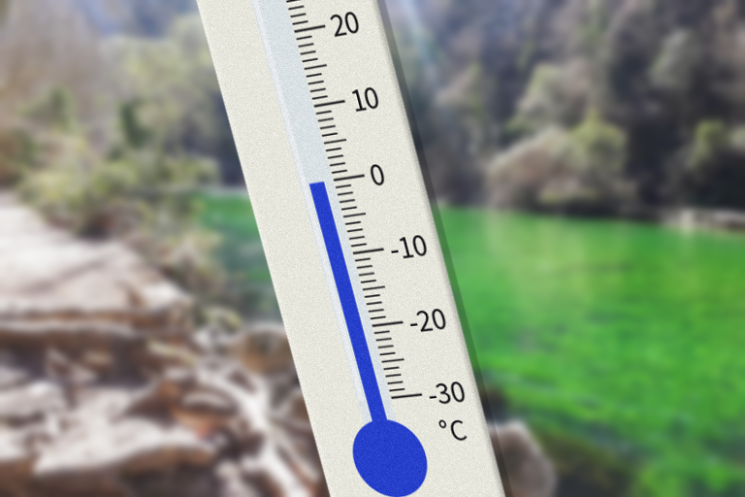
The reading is 0 °C
